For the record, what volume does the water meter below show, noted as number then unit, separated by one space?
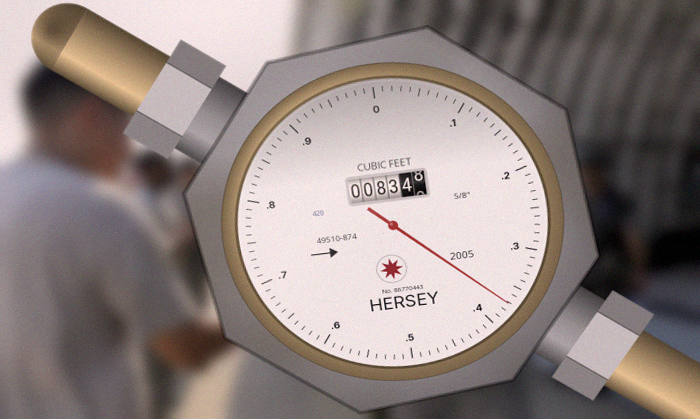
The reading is 8348.37 ft³
